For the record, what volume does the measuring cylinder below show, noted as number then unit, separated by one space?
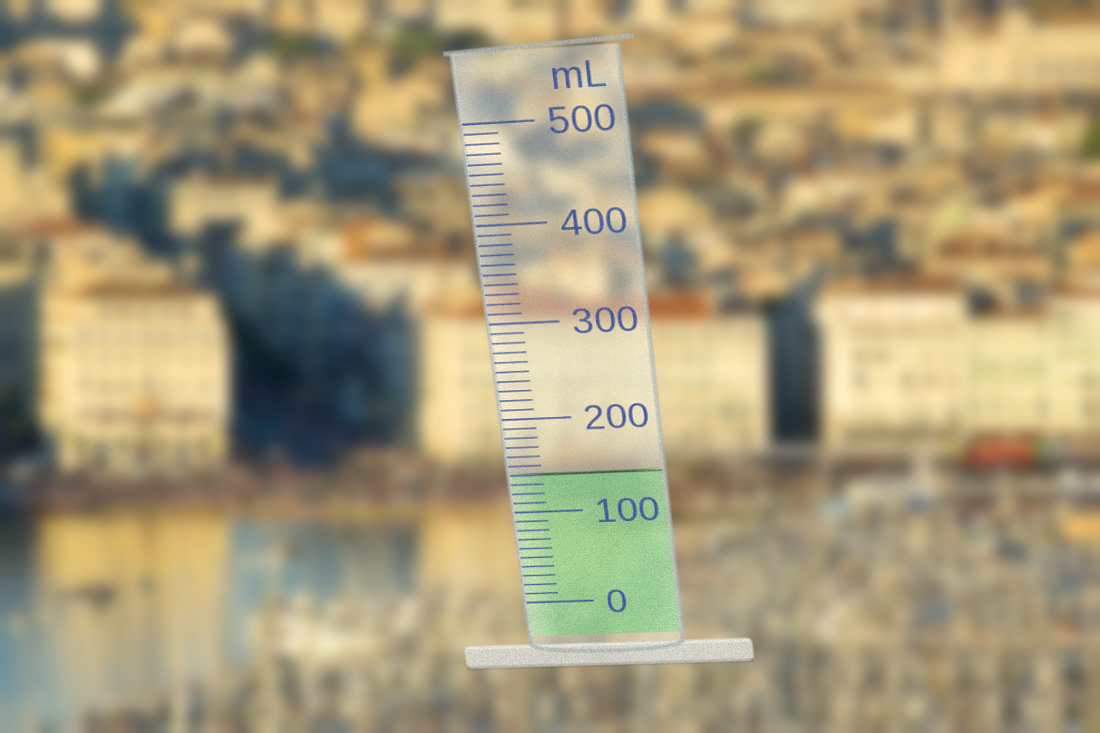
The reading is 140 mL
